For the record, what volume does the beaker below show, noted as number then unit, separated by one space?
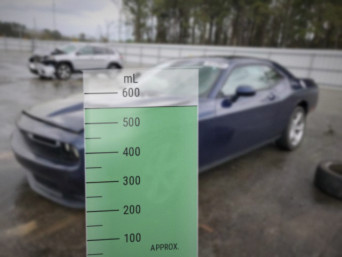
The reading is 550 mL
